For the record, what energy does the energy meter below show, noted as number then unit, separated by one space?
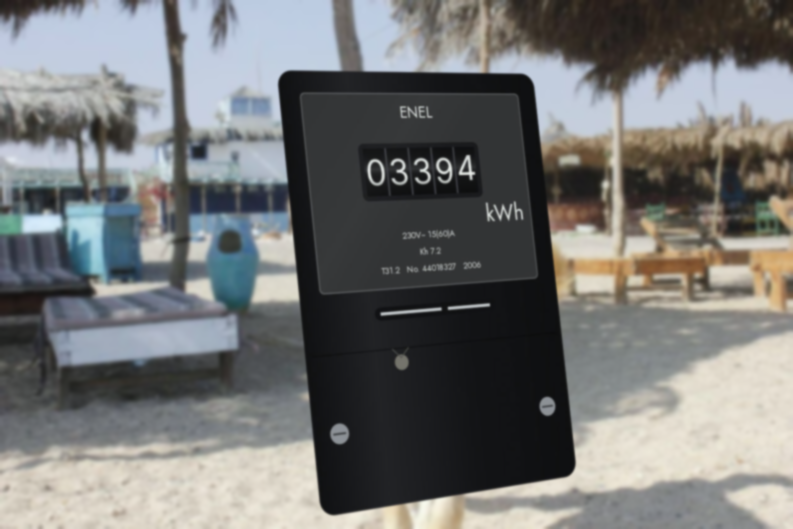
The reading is 3394 kWh
